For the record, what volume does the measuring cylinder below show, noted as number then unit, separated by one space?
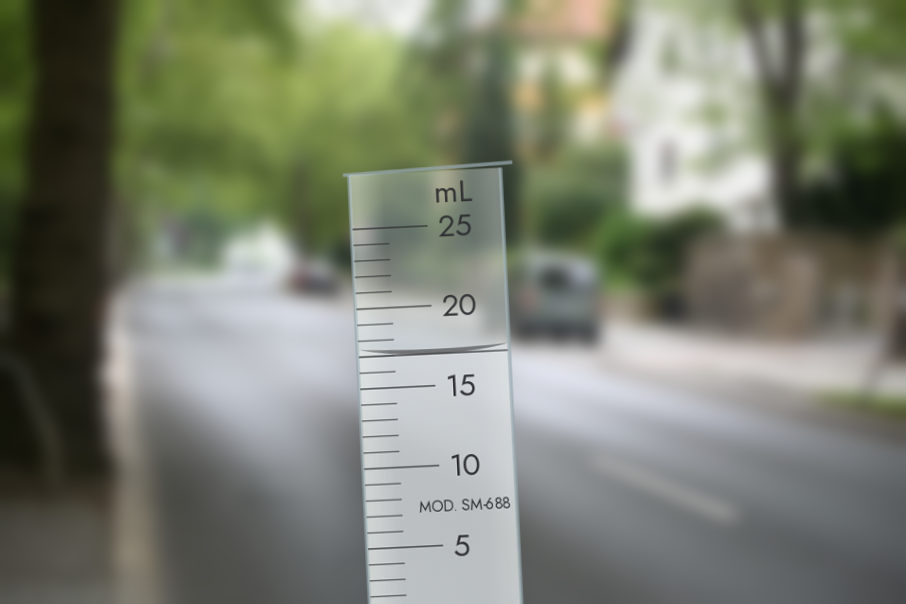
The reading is 17 mL
